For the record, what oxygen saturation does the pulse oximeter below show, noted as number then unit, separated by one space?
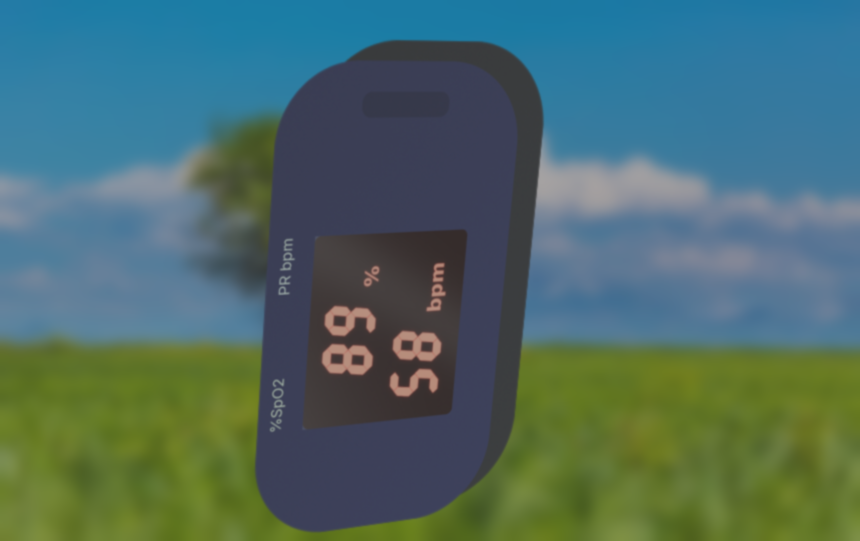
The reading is 89 %
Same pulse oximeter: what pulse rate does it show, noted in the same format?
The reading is 58 bpm
